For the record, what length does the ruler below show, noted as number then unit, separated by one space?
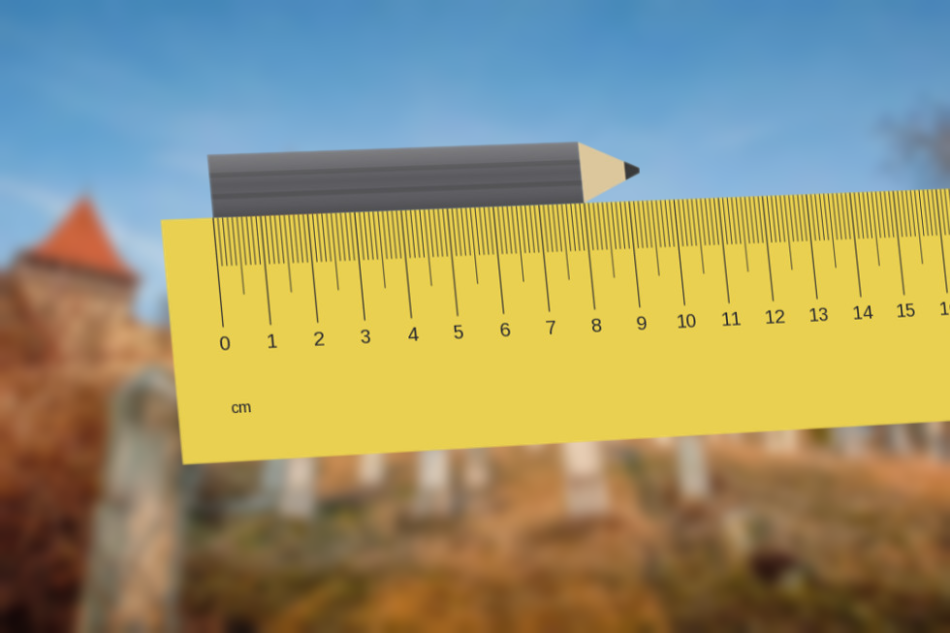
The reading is 9.3 cm
